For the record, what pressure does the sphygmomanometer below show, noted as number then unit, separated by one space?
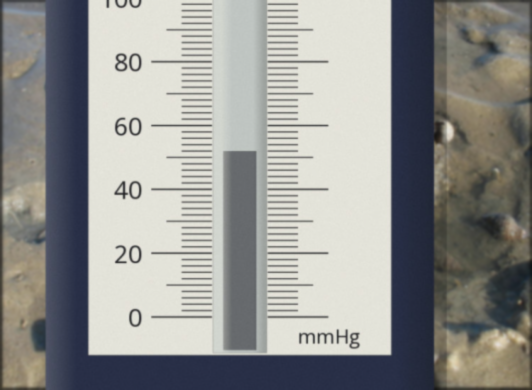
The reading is 52 mmHg
